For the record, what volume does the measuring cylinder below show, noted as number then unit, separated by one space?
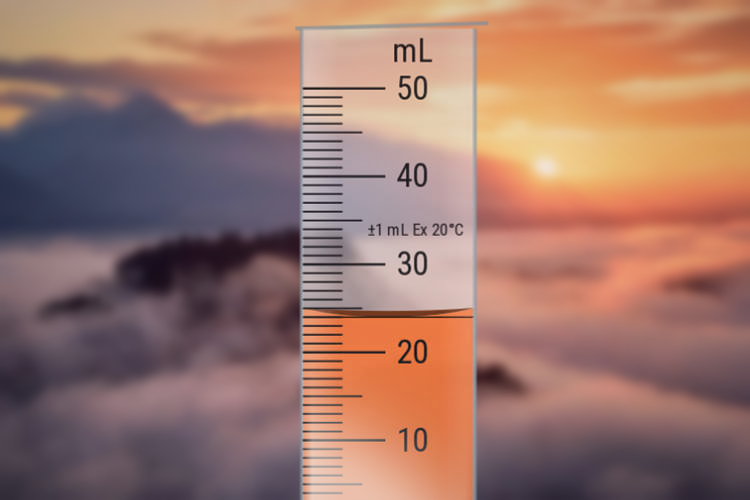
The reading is 24 mL
